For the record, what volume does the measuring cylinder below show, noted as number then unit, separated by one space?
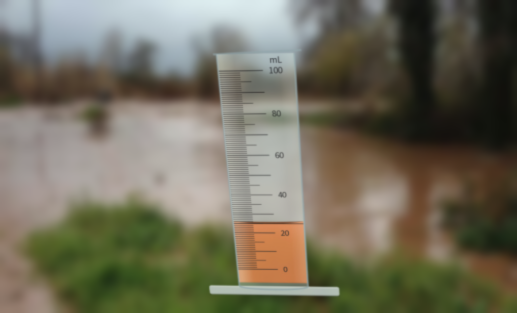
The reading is 25 mL
